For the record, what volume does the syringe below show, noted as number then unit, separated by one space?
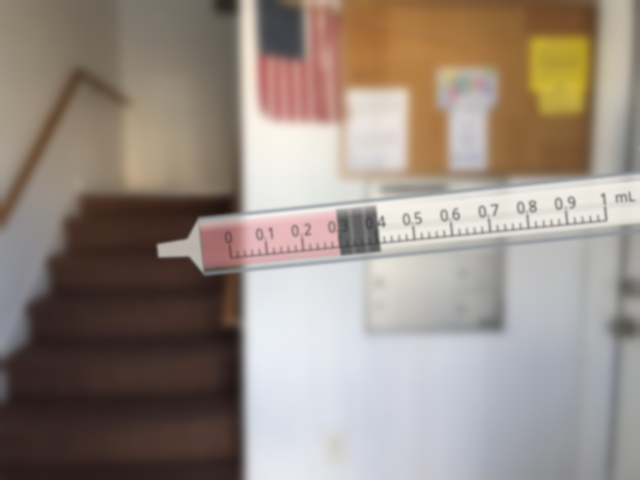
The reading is 0.3 mL
